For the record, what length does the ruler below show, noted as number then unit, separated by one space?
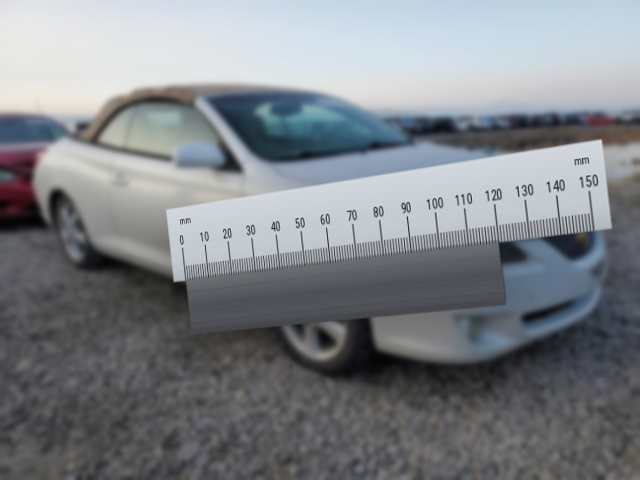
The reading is 120 mm
